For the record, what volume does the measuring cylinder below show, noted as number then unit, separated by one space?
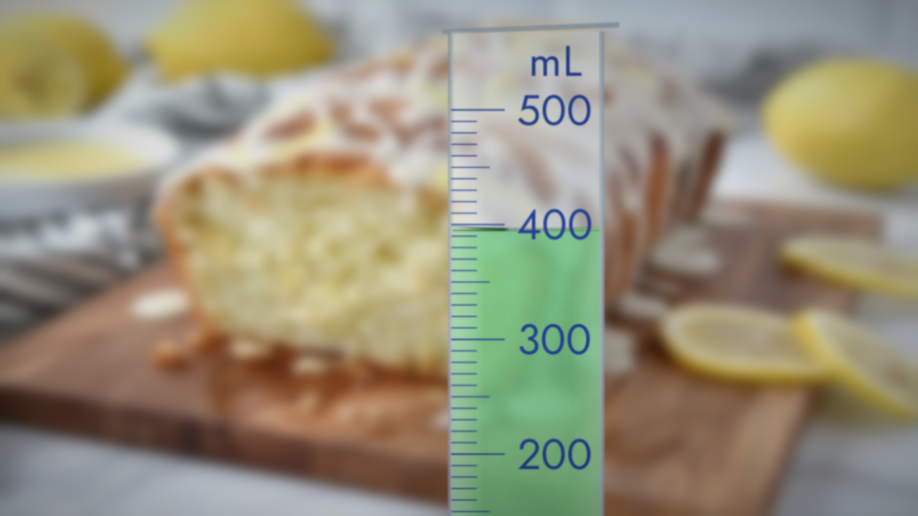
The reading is 395 mL
